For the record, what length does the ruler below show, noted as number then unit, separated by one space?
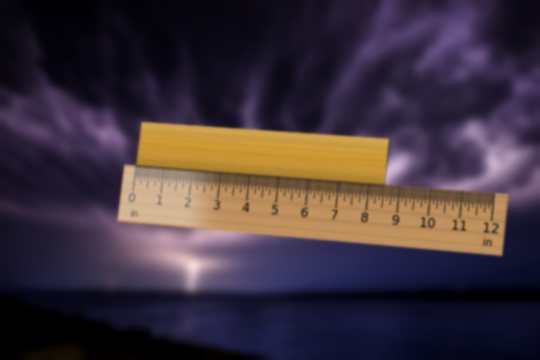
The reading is 8.5 in
